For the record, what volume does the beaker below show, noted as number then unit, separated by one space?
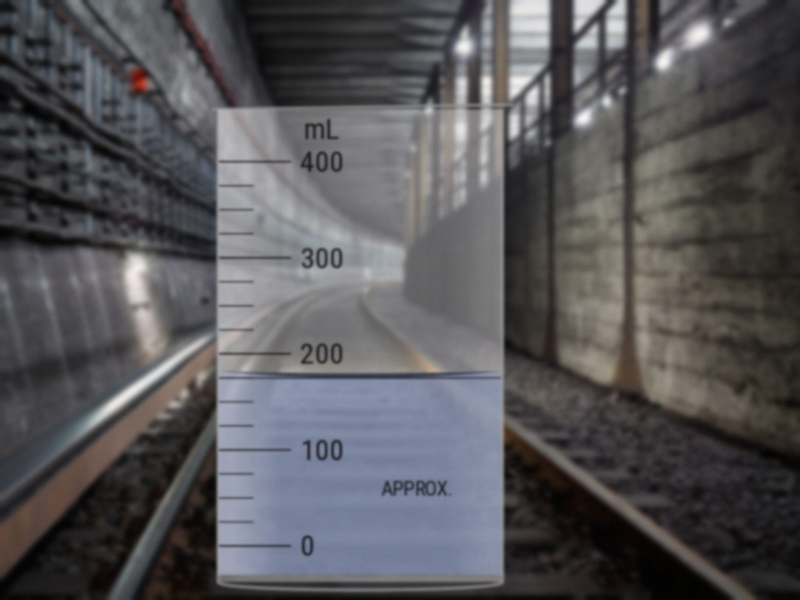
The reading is 175 mL
